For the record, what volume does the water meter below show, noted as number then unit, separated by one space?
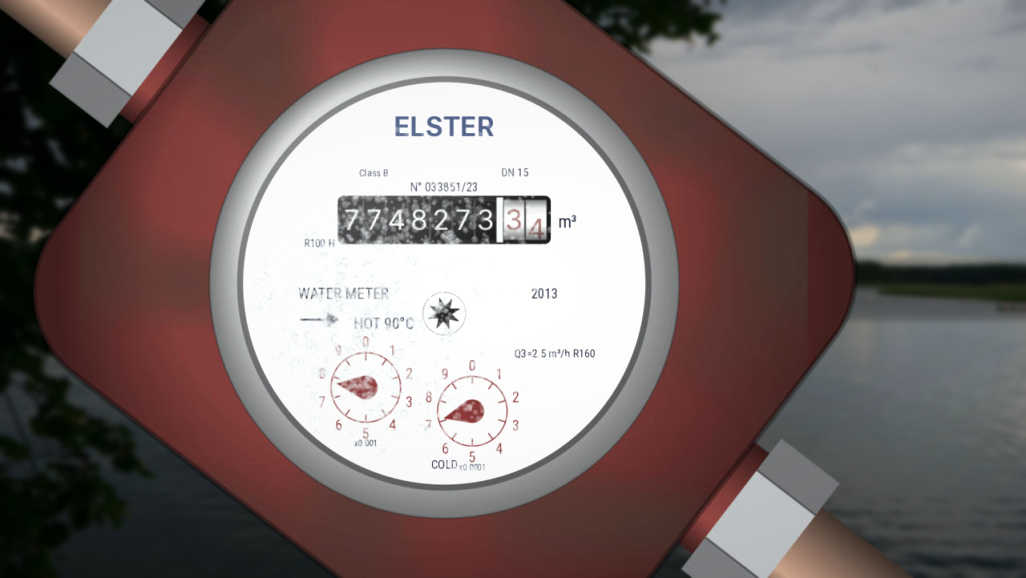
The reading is 7748273.3377 m³
